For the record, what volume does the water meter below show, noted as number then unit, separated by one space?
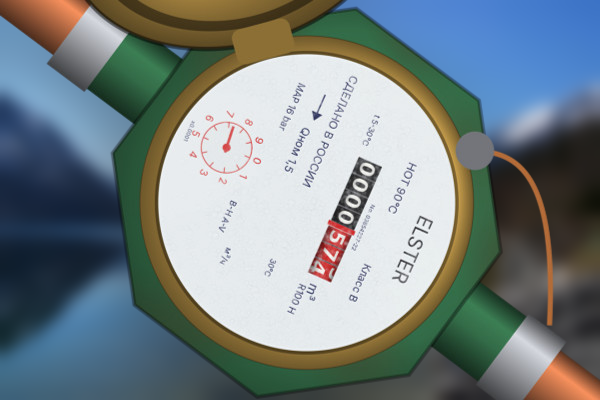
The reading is 0.5737 m³
